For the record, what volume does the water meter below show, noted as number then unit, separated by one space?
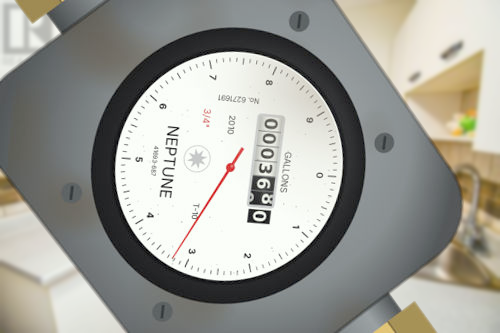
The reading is 3683.2 gal
